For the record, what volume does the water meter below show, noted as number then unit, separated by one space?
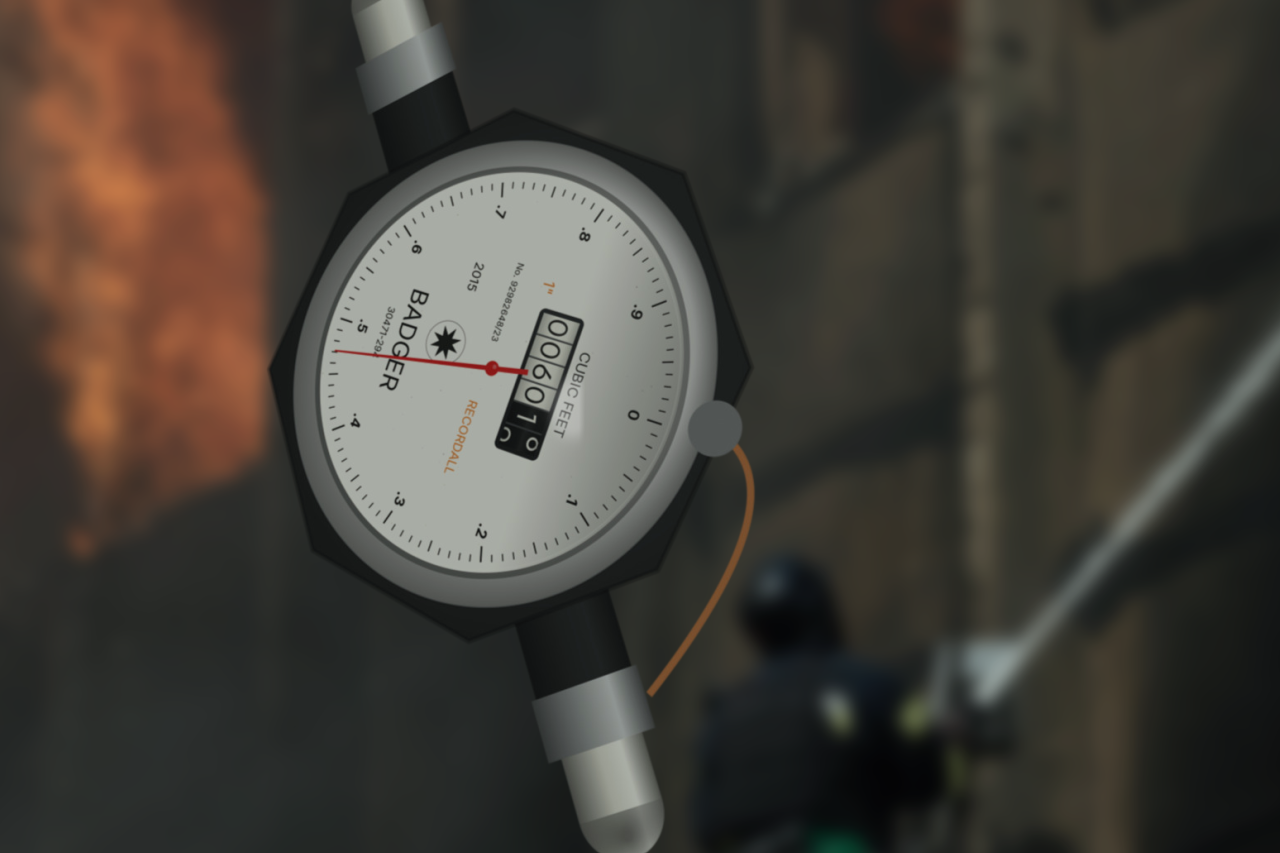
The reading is 6018.47 ft³
